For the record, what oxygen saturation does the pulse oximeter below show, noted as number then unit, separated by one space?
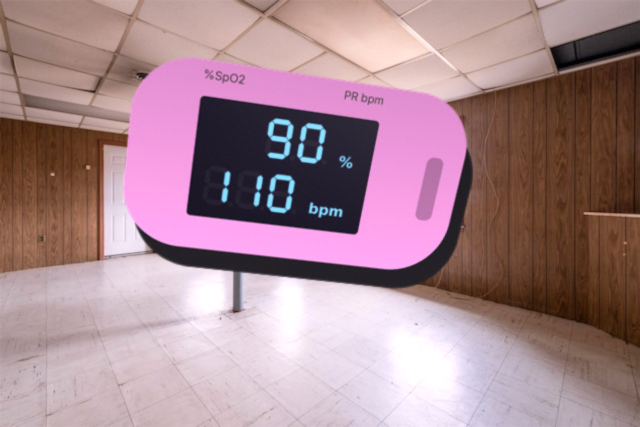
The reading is 90 %
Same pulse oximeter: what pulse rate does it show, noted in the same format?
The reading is 110 bpm
